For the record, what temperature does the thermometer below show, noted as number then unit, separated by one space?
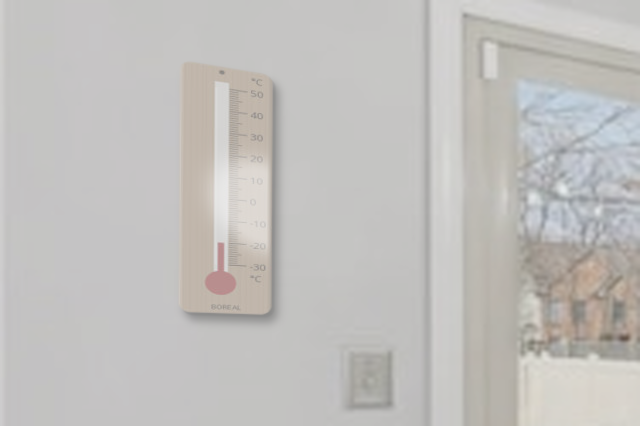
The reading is -20 °C
